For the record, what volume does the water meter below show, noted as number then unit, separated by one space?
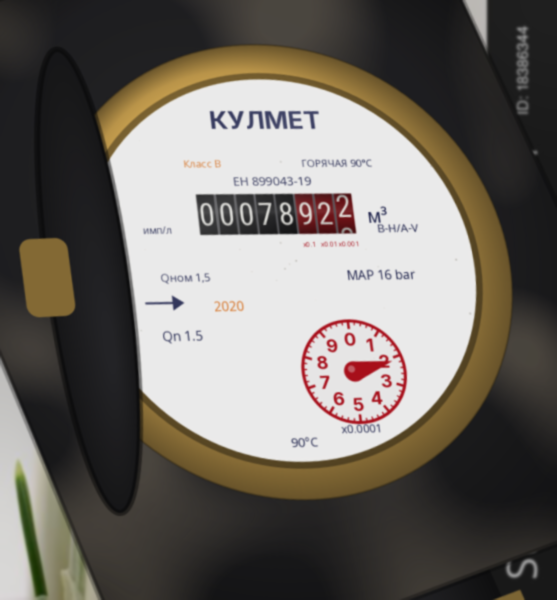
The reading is 78.9222 m³
